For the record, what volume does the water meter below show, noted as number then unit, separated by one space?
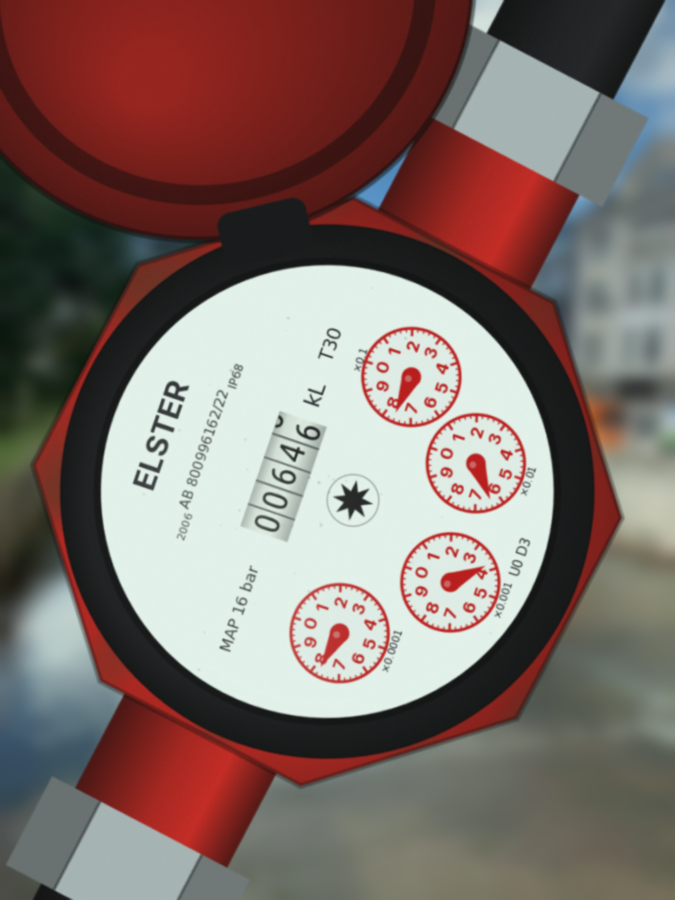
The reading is 645.7637 kL
